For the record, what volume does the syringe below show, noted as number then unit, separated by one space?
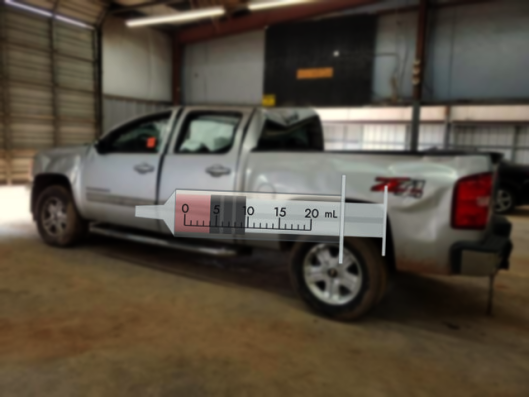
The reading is 4 mL
